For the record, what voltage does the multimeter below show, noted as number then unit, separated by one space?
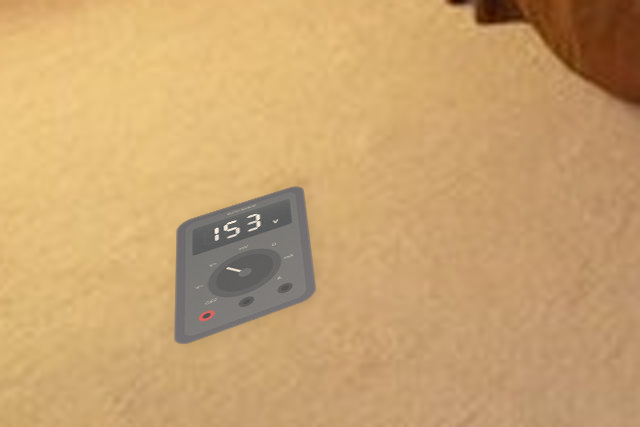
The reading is 153 V
